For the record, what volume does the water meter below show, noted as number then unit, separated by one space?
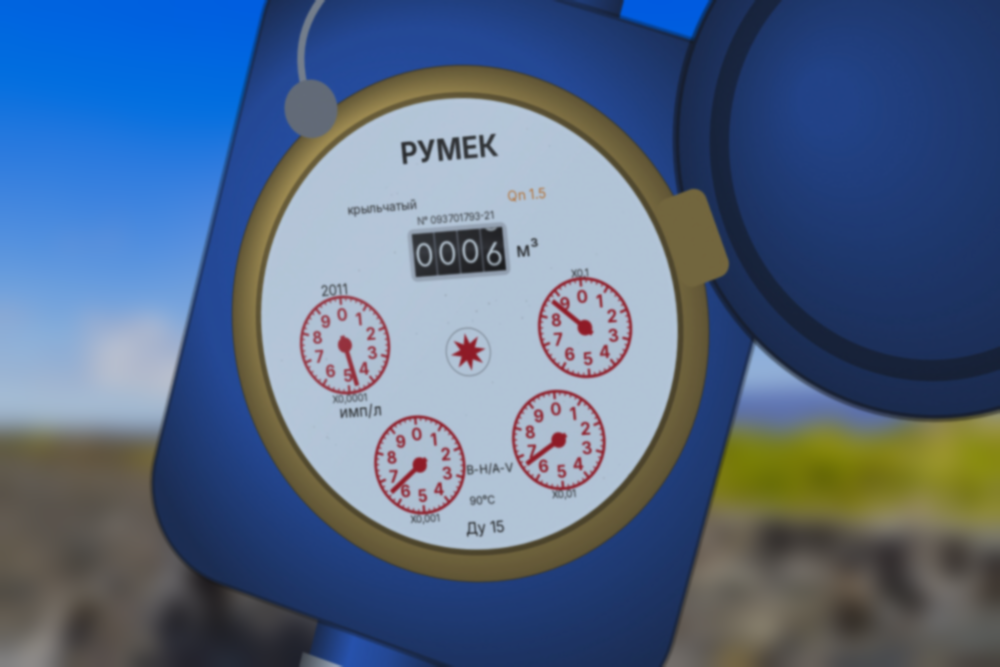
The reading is 5.8664 m³
